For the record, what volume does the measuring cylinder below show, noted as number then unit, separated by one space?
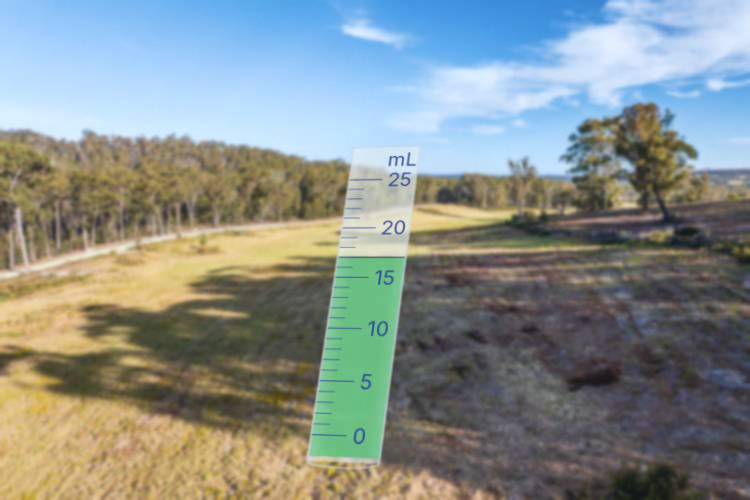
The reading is 17 mL
